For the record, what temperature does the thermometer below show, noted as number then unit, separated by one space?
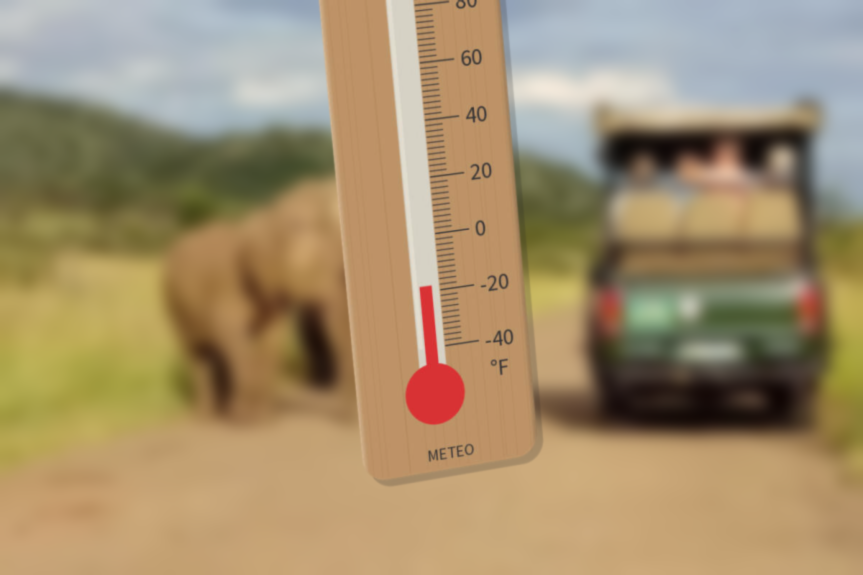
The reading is -18 °F
